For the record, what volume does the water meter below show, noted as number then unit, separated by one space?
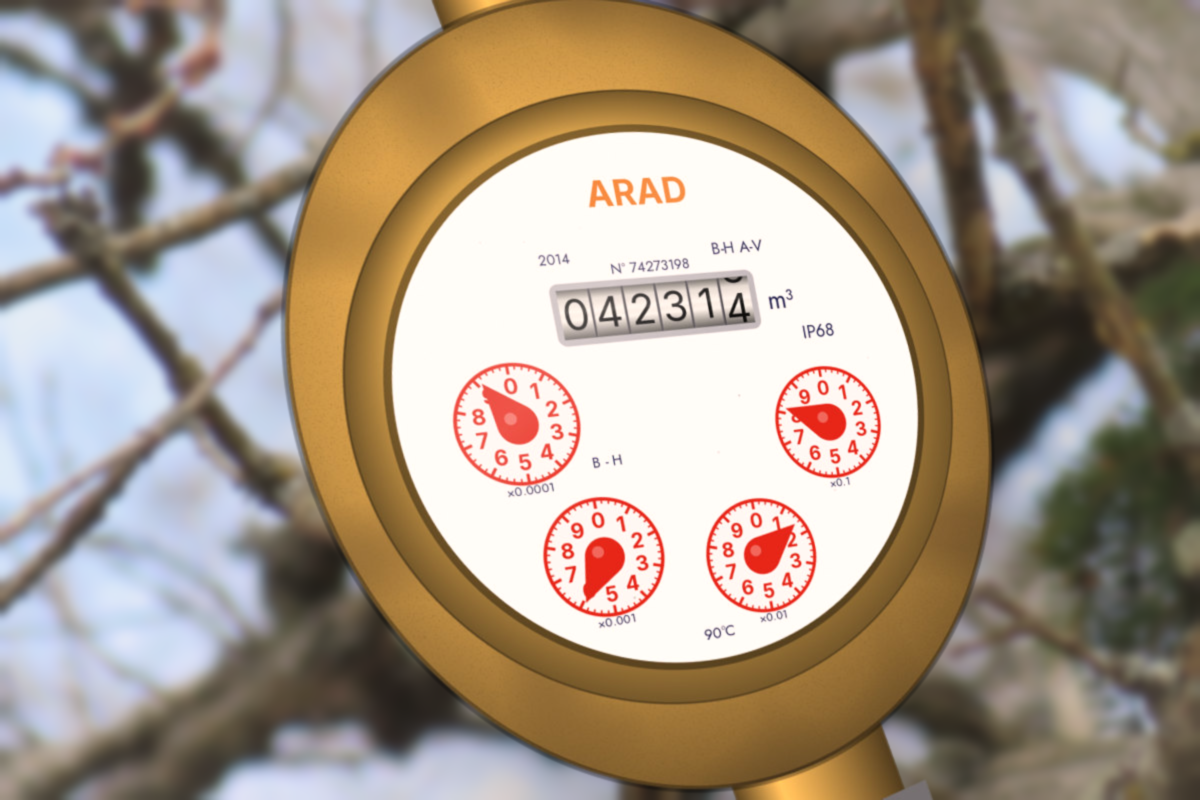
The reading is 42313.8159 m³
